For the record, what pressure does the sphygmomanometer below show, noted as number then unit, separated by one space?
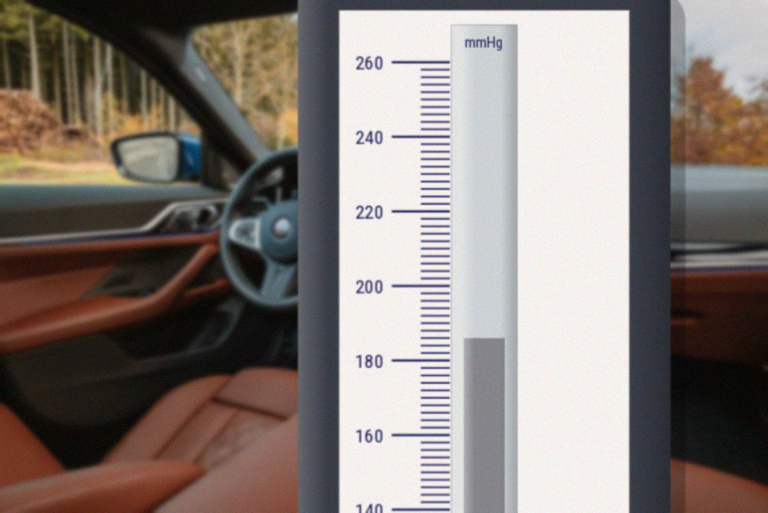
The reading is 186 mmHg
